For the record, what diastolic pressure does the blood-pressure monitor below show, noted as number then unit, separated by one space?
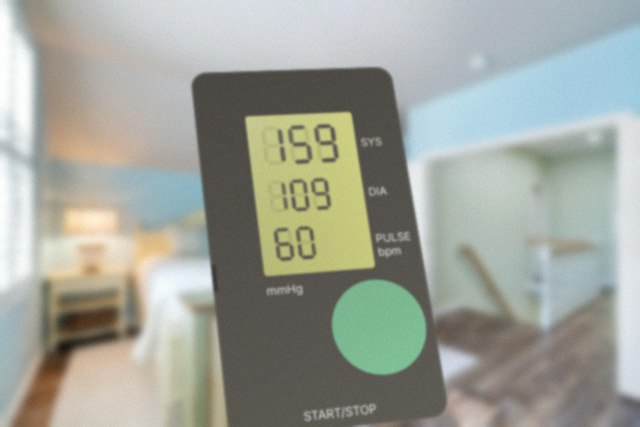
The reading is 109 mmHg
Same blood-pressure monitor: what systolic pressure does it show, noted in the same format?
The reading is 159 mmHg
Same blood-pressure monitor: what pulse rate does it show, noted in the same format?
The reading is 60 bpm
